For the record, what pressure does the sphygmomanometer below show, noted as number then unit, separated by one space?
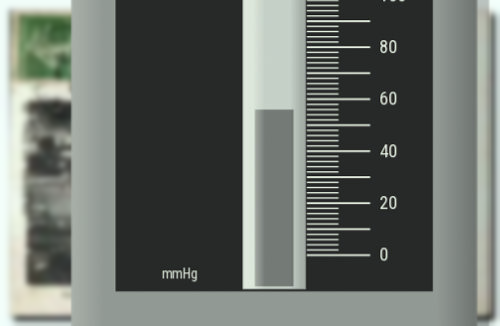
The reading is 56 mmHg
